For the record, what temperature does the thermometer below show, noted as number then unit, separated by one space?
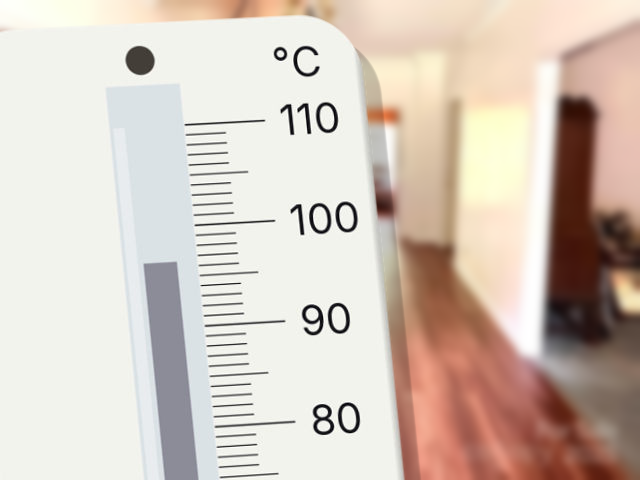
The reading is 96.5 °C
